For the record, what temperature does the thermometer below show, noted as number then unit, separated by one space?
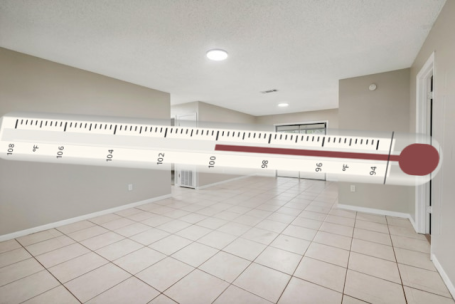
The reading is 100 °F
